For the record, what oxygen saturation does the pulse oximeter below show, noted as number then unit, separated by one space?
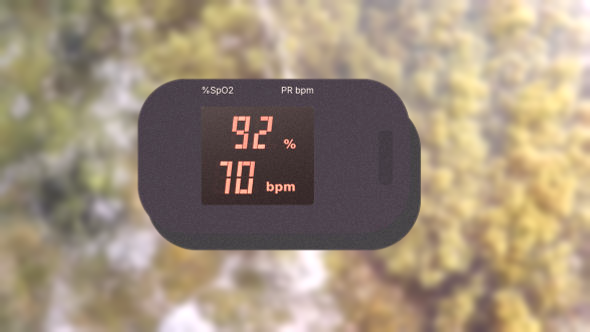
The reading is 92 %
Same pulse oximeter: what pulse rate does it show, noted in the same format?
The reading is 70 bpm
